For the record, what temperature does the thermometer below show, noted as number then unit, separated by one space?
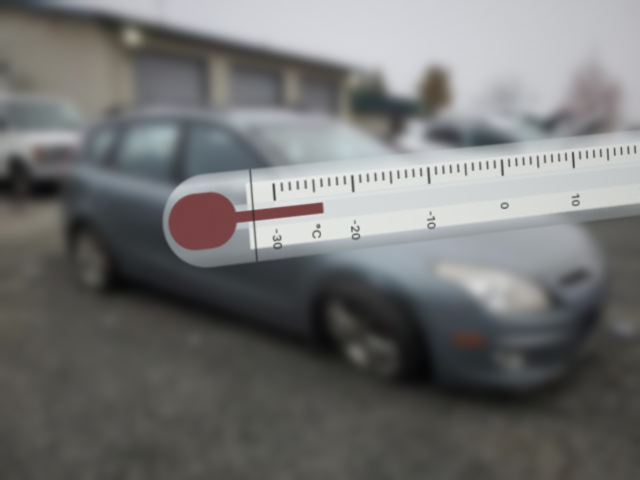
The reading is -24 °C
